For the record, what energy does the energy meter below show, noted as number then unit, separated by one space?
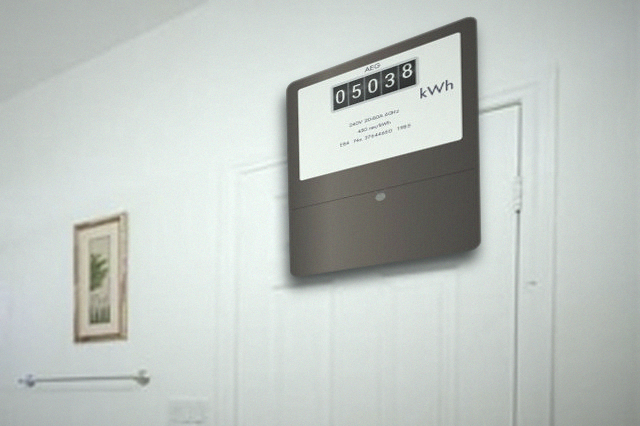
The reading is 5038 kWh
